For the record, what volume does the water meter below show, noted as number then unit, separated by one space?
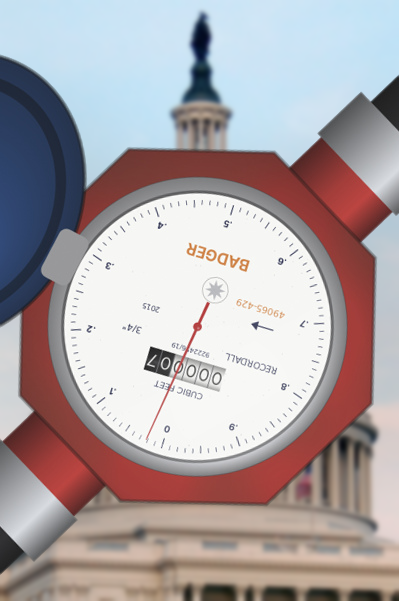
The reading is 7.02 ft³
